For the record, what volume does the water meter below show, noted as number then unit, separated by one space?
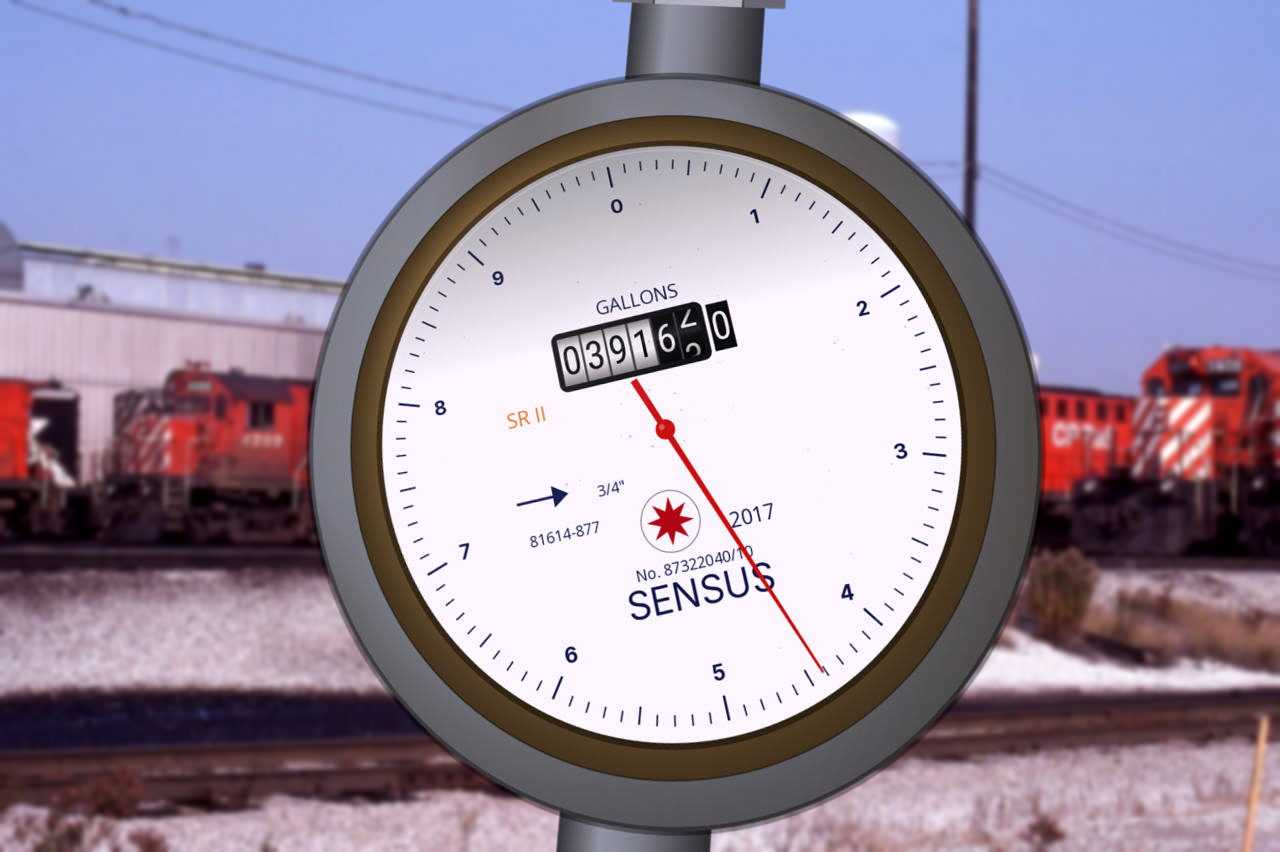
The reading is 391624.4 gal
